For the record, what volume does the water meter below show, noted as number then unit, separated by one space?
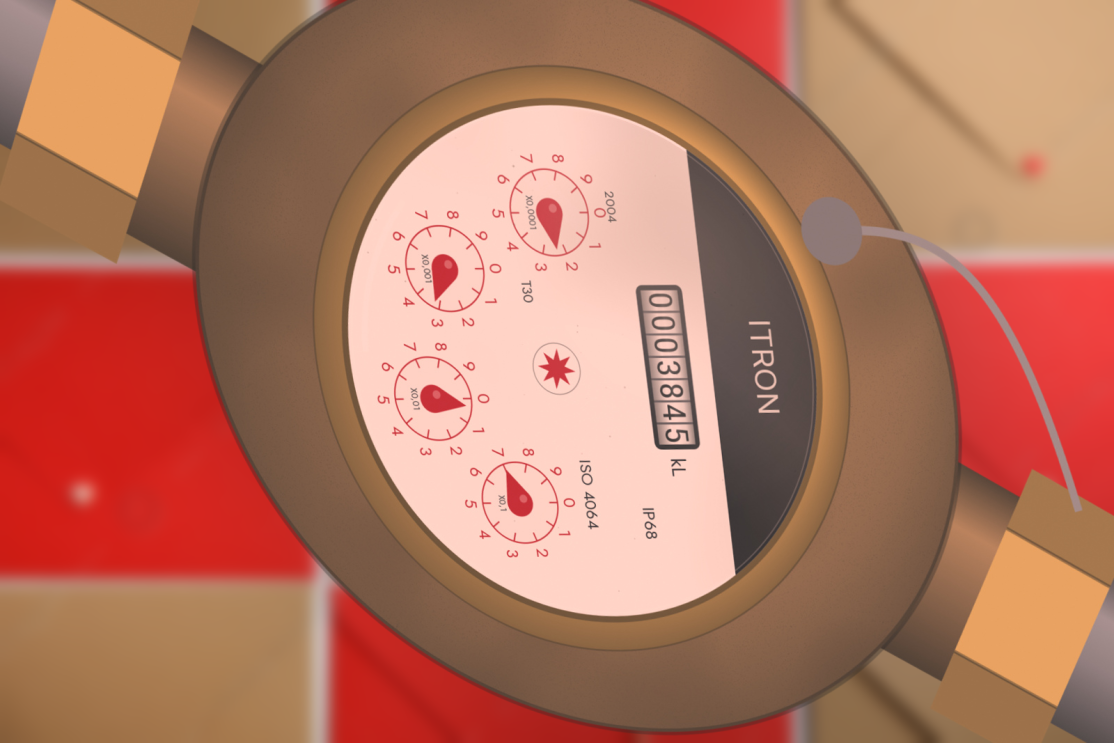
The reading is 3845.7032 kL
